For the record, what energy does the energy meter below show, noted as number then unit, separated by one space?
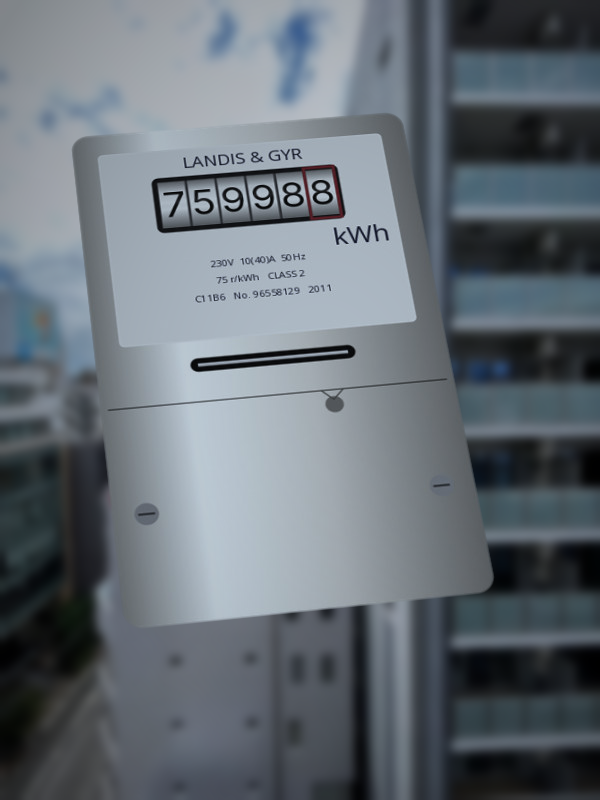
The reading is 75998.8 kWh
